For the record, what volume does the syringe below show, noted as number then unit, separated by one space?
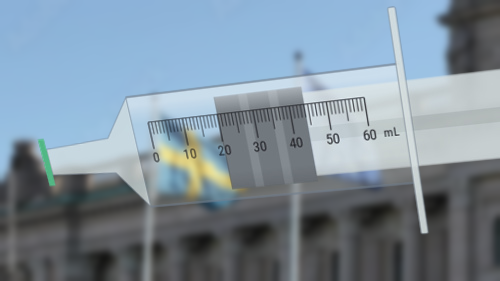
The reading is 20 mL
